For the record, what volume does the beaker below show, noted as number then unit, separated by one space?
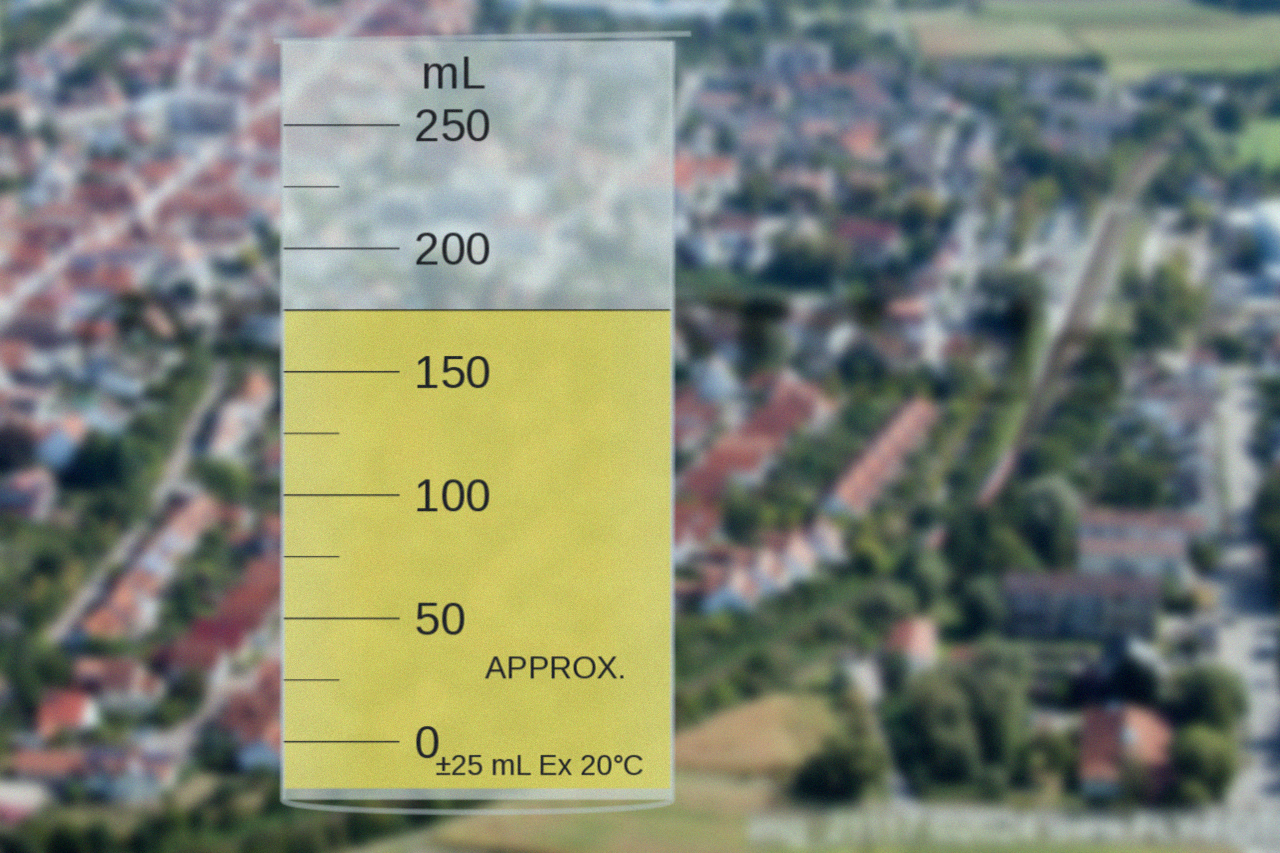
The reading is 175 mL
